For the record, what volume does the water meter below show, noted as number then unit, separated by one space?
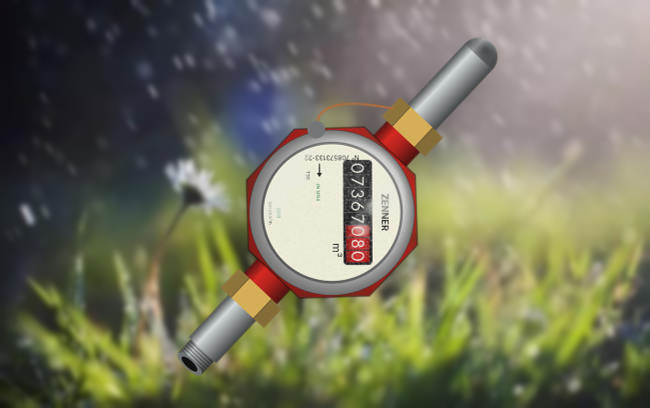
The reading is 7367.080 m³
